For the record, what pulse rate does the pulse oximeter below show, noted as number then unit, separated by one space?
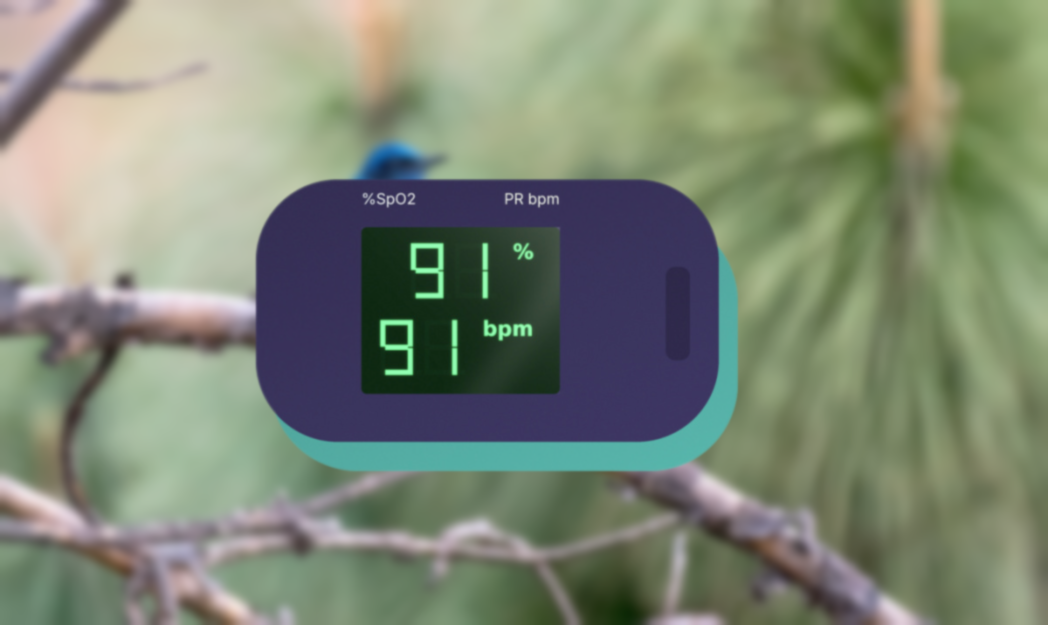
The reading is 91 bpm
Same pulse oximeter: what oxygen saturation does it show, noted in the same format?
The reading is 91 %
